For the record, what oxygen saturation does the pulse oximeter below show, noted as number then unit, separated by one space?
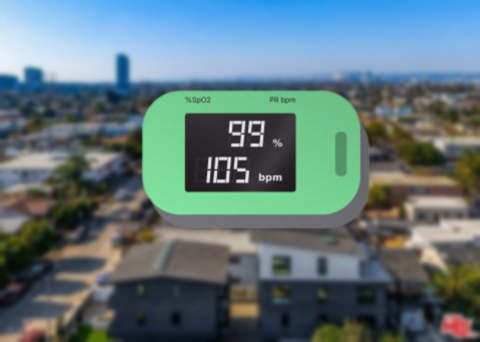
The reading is 99 %
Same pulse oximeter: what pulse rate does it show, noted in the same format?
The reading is 105 bpm
